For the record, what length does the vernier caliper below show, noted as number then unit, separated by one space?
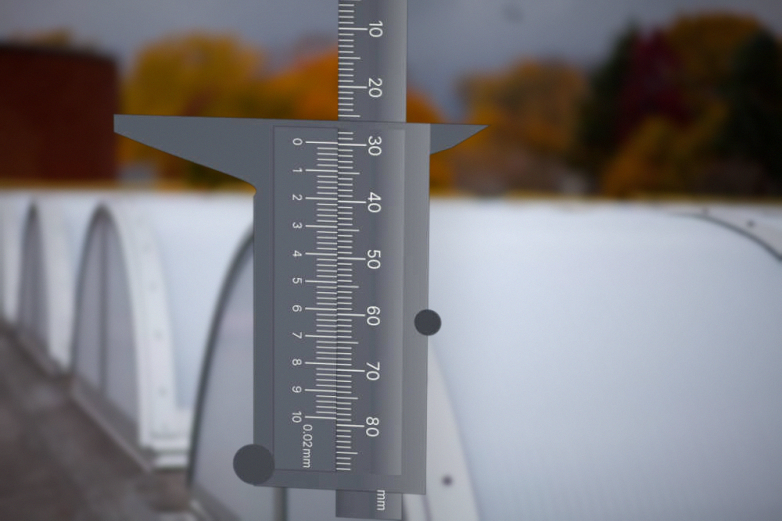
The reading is 29.8 mm
